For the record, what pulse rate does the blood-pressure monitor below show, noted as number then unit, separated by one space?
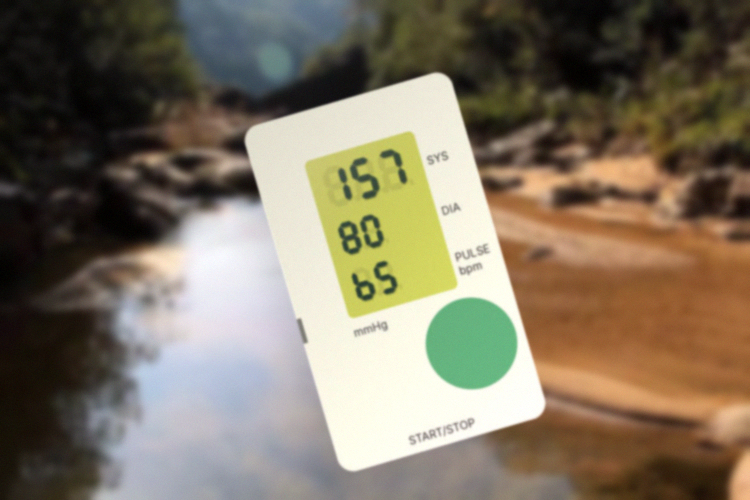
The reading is 65 bpm
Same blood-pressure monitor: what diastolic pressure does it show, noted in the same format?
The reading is 80 mmHg
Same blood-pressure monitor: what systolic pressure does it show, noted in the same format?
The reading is 157 mmHg
